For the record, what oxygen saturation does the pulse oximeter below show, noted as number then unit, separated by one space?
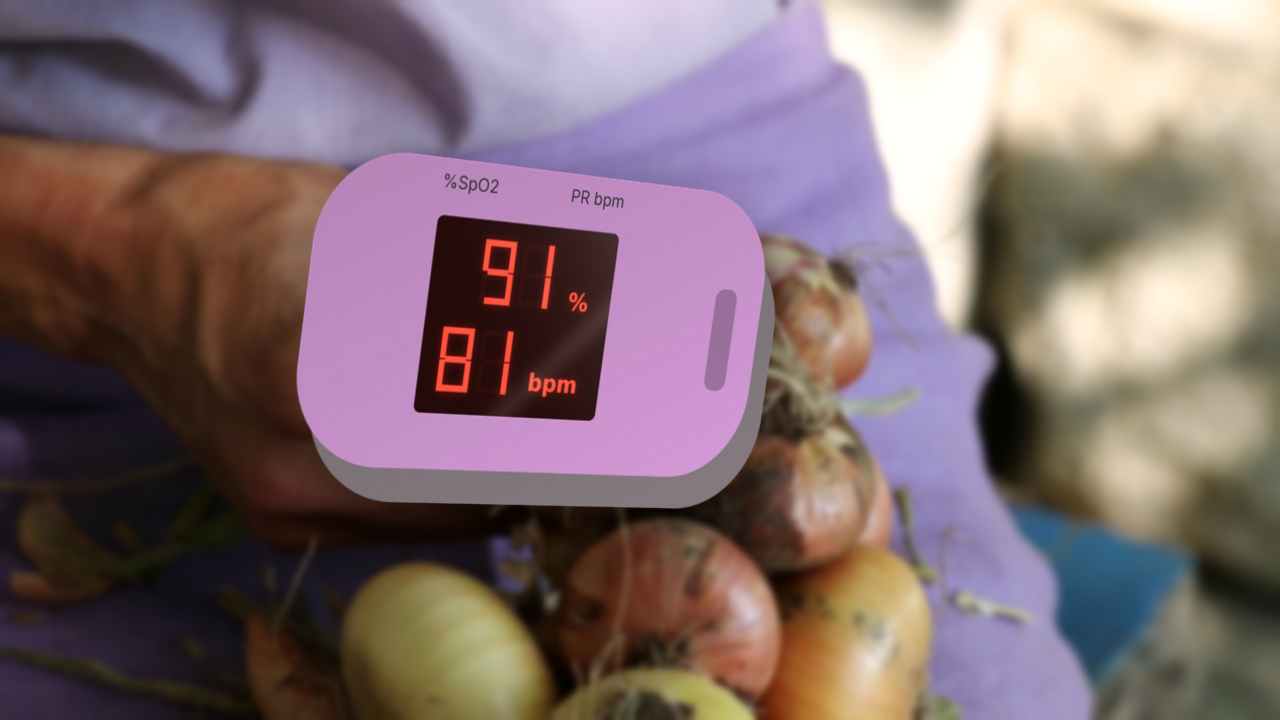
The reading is 91 %
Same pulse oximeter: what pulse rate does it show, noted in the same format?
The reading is 81 bpm
